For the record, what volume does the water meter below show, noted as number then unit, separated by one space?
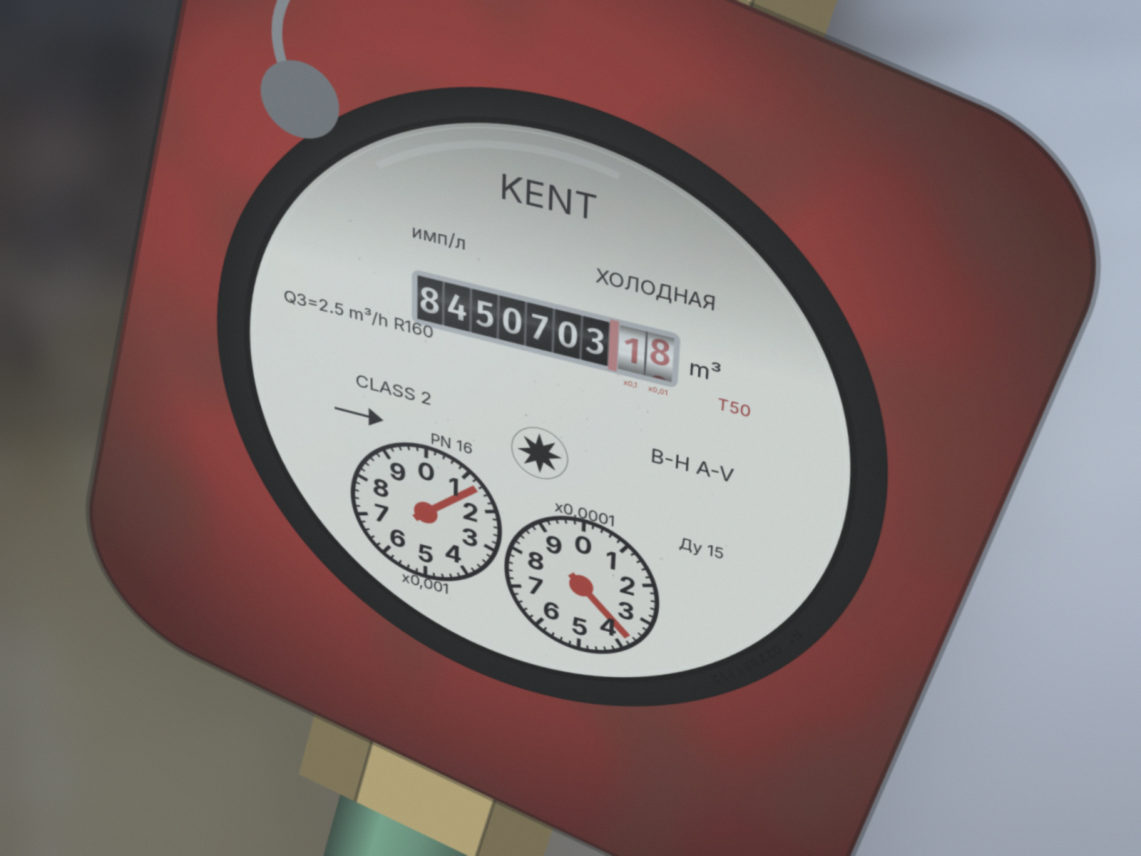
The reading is 8450703.1813 m³
